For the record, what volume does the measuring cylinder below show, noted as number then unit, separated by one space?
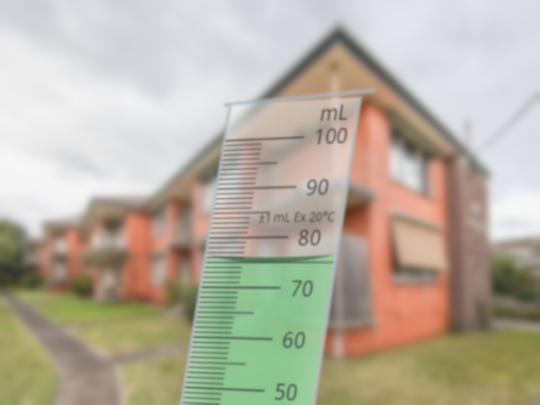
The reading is 75 mL
